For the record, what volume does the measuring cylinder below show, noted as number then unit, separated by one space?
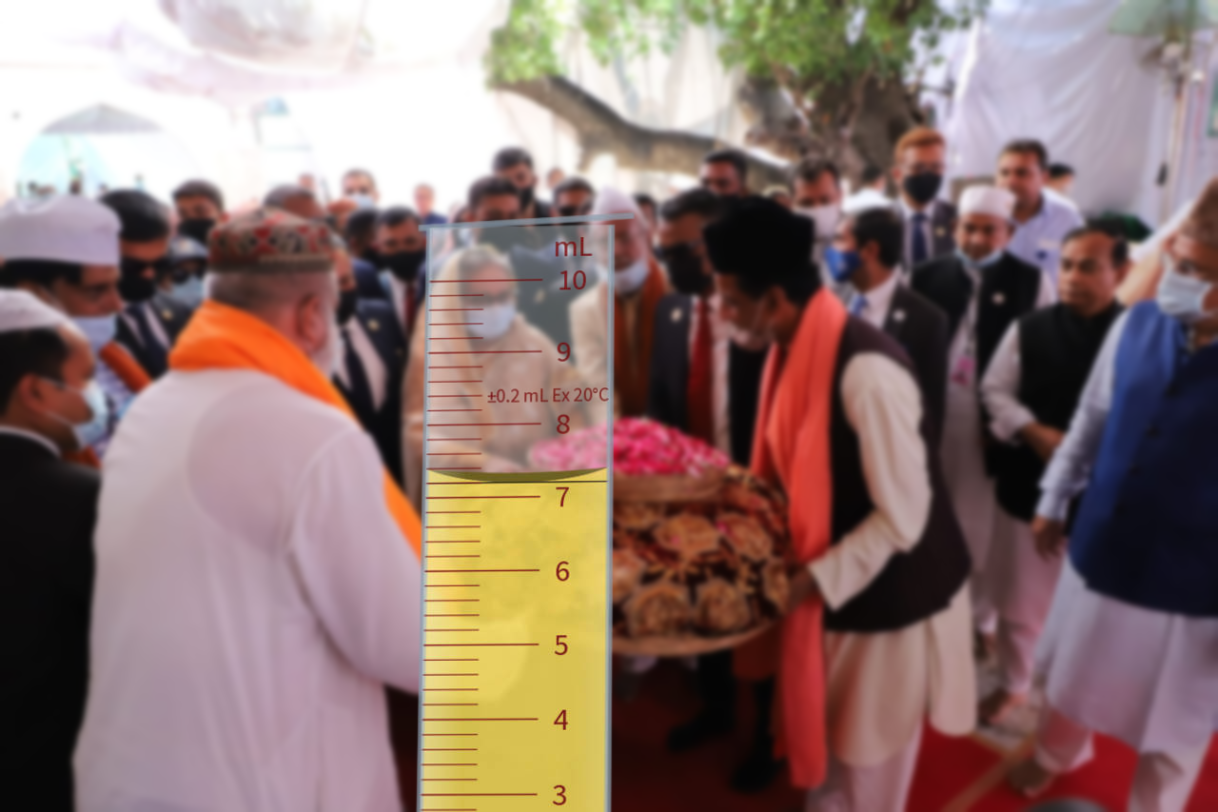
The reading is 7.2 mL
